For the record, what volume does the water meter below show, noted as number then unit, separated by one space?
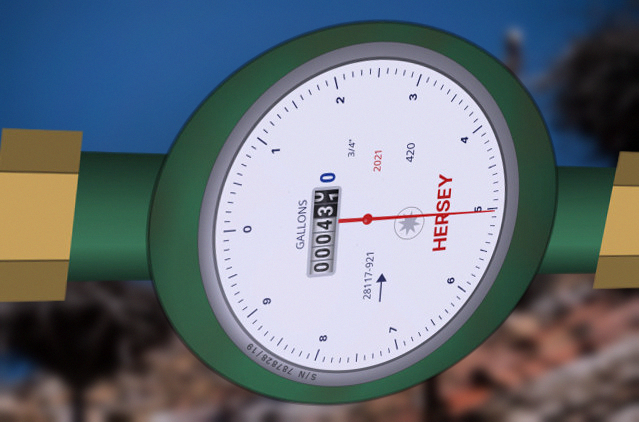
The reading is 4305.0 gal
